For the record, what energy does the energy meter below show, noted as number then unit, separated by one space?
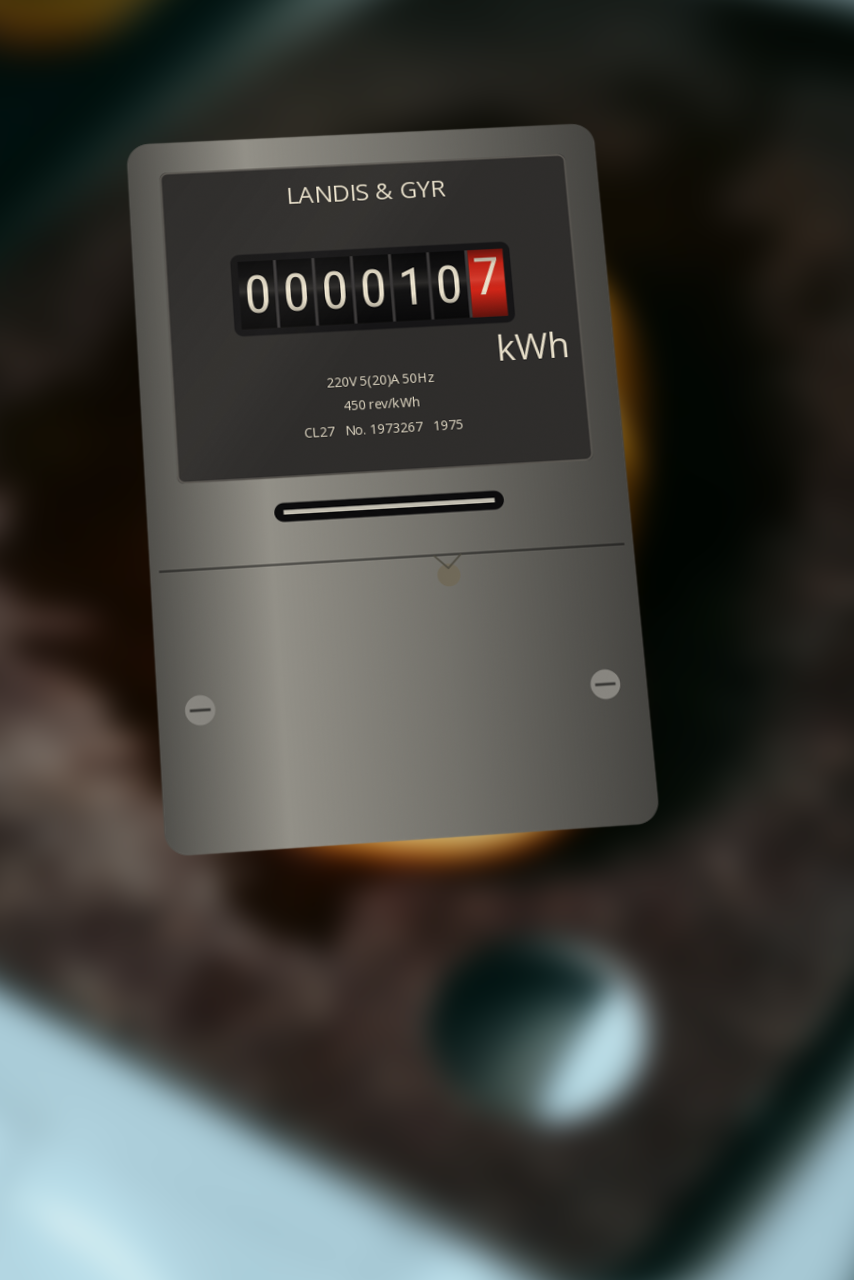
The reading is 10.7 kWh
